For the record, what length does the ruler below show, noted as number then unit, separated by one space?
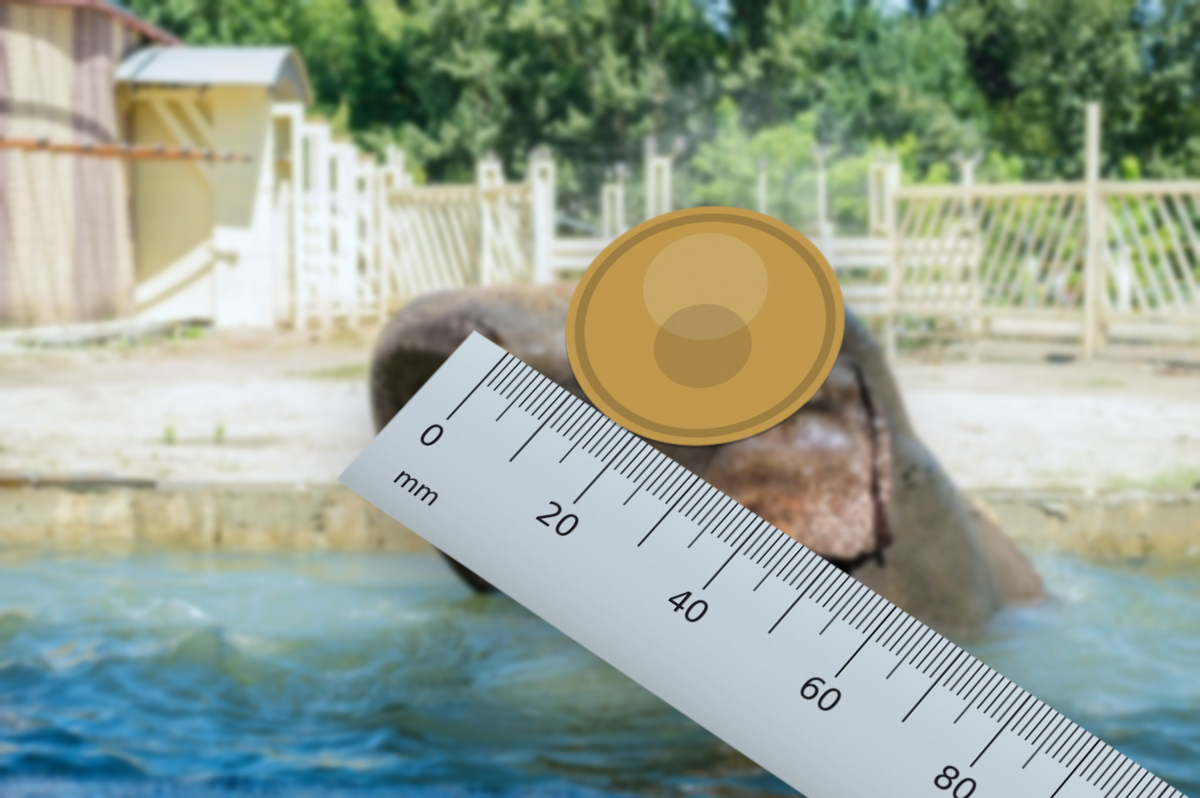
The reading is 34 mm
